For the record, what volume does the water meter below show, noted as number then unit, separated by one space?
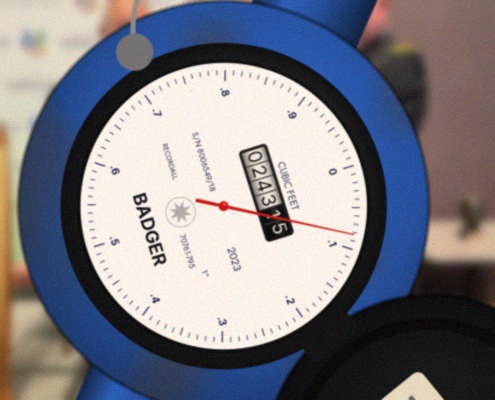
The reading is 24315.08 ft³
